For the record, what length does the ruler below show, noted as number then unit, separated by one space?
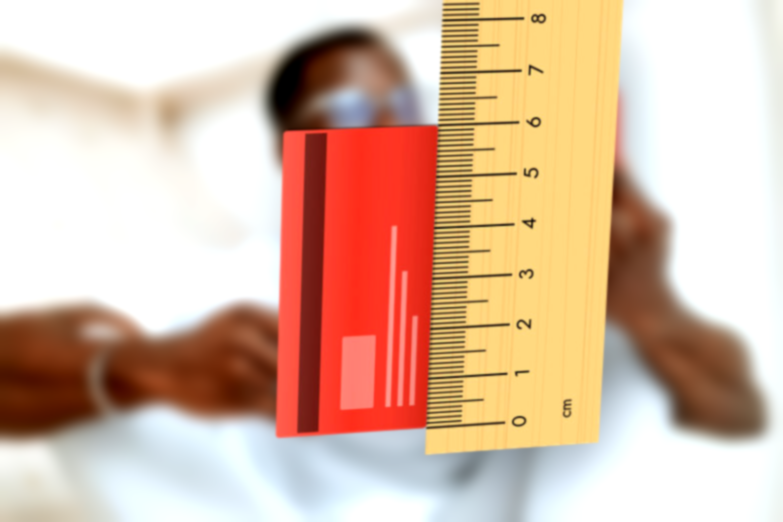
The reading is 6 cm
